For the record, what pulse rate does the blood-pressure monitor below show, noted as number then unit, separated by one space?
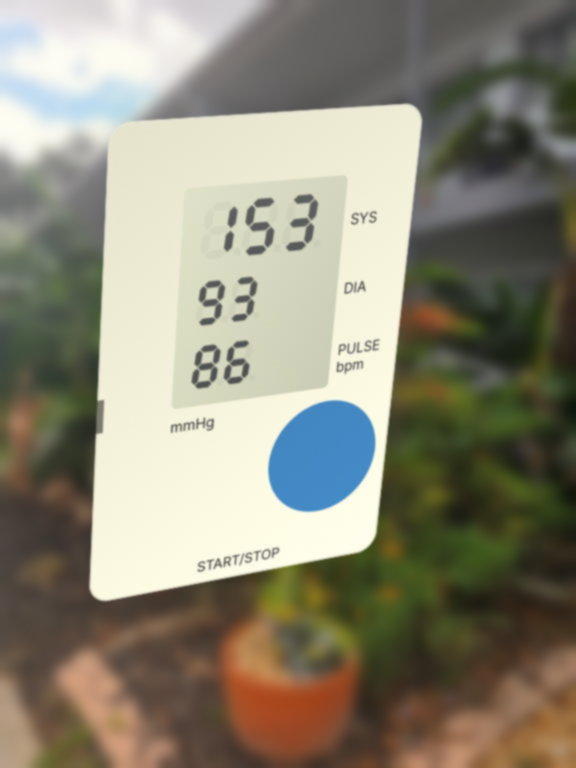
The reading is 86 bpm
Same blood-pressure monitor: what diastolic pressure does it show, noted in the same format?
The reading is 93 mmHg
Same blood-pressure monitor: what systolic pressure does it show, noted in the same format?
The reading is 153 mmHg
